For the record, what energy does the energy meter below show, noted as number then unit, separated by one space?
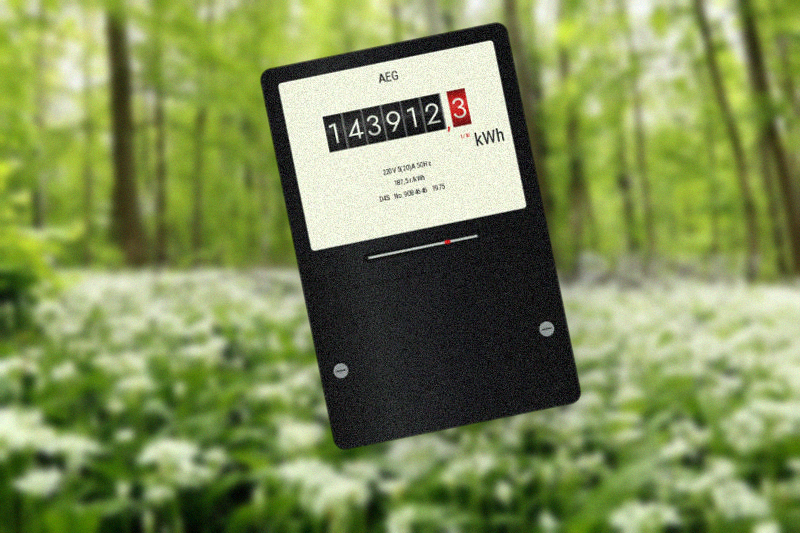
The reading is 143912.3 kWh
